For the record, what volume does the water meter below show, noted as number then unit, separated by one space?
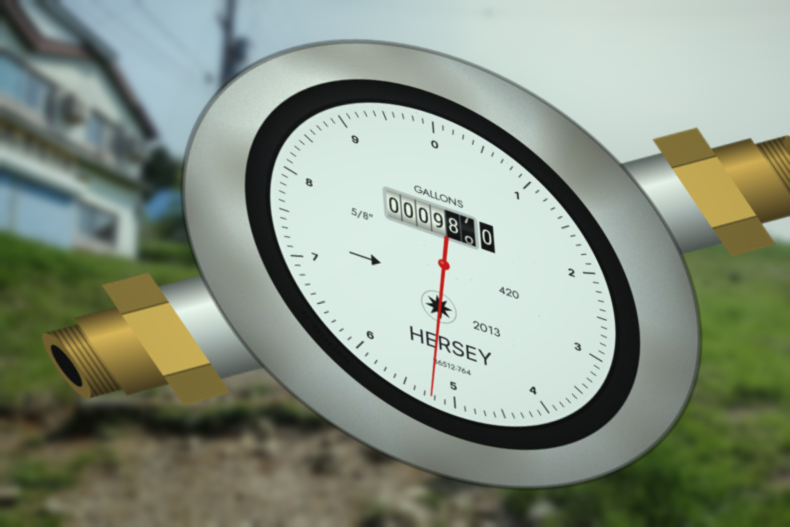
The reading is 9875.2 gal
